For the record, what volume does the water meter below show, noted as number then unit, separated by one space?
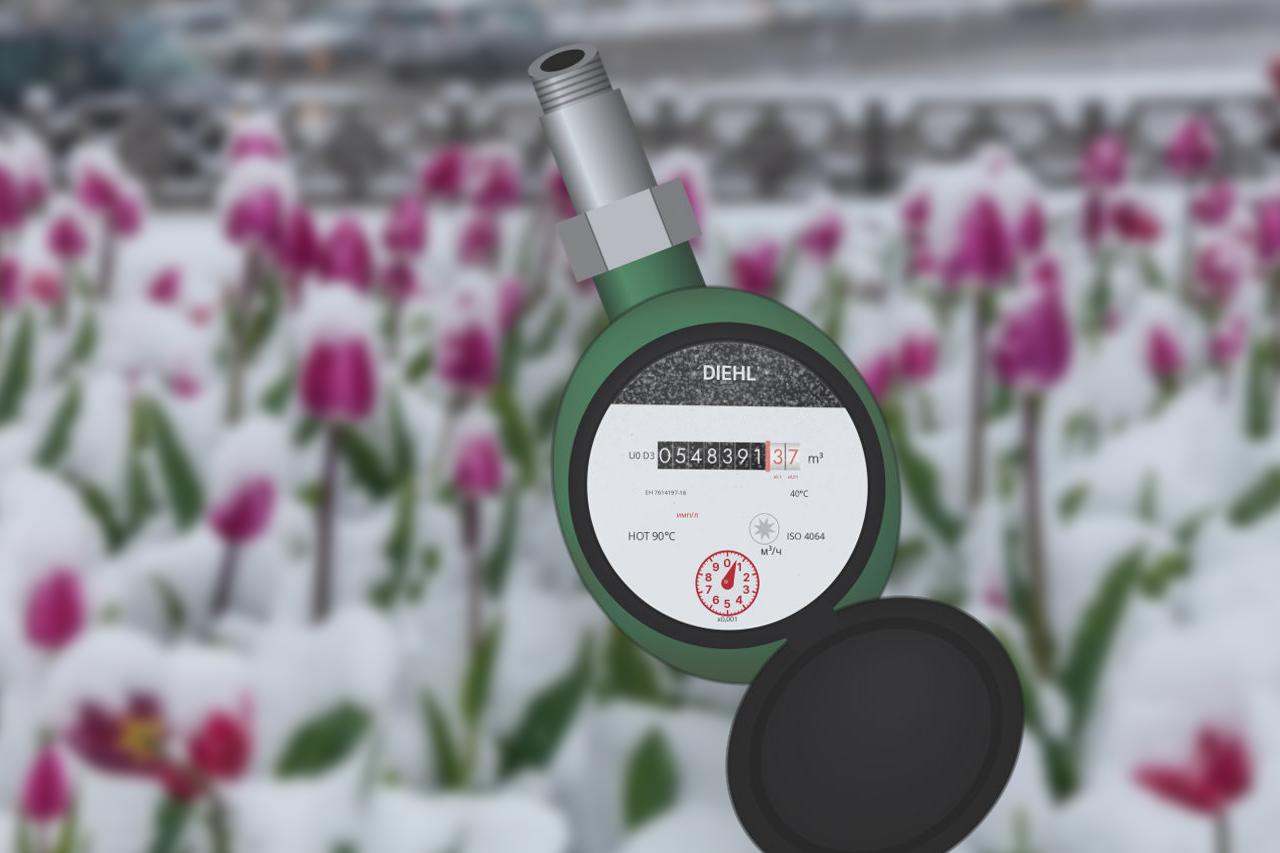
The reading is 548391.370 m³
